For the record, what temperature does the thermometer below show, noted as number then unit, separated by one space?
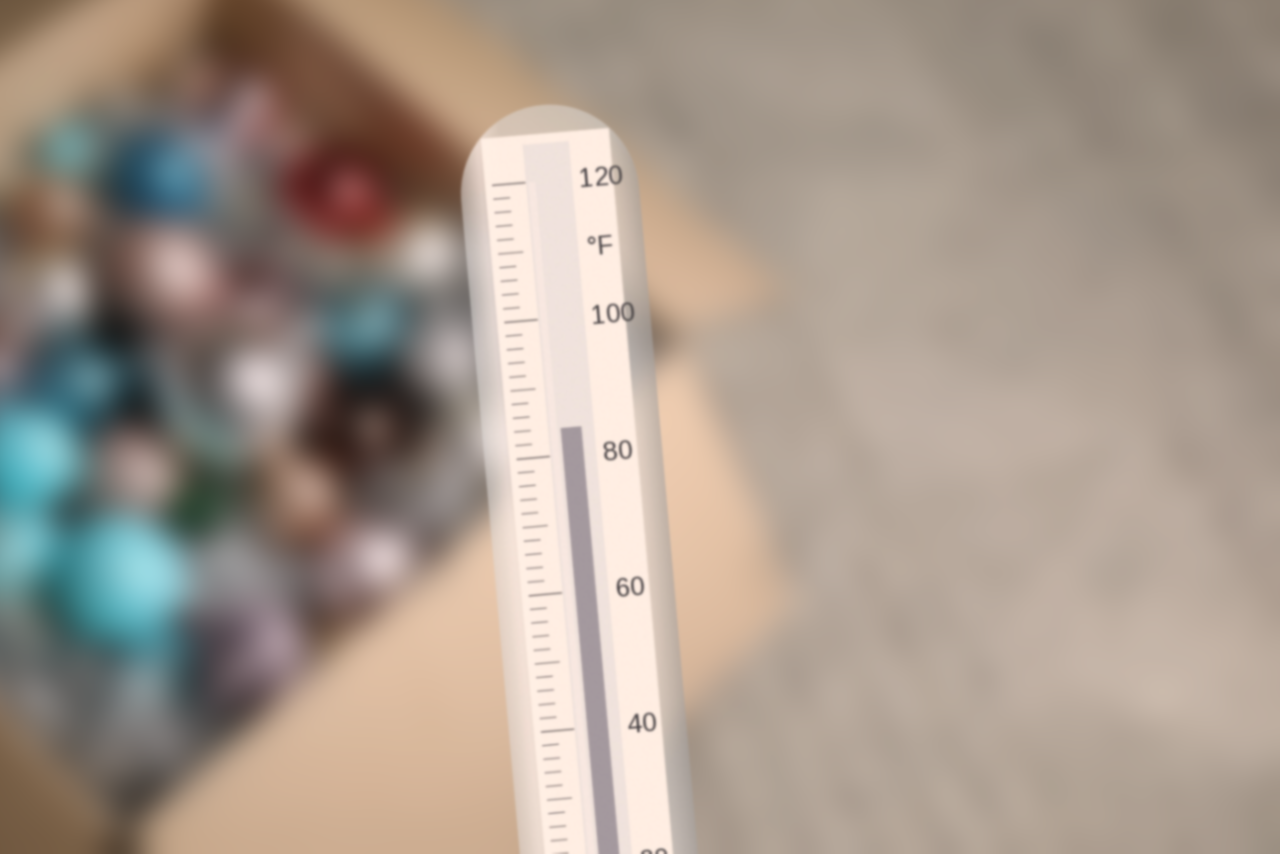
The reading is 84 °F
